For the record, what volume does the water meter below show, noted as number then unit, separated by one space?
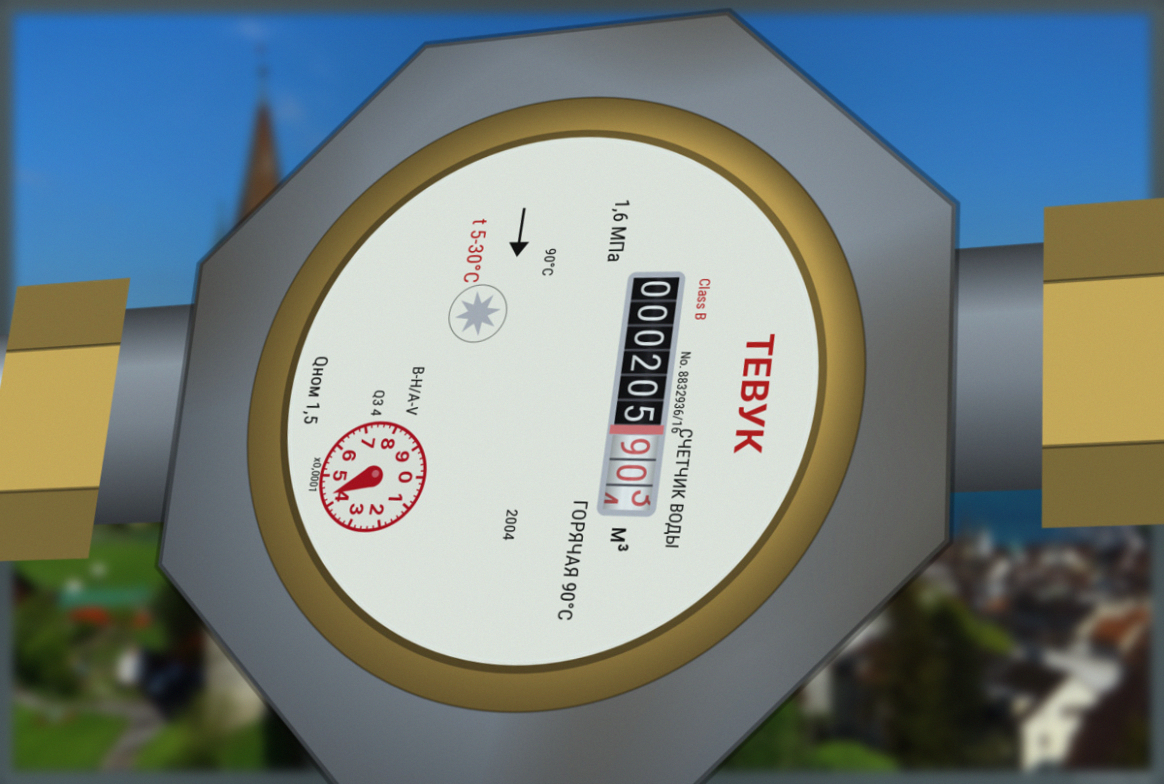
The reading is 205.9034 m³
